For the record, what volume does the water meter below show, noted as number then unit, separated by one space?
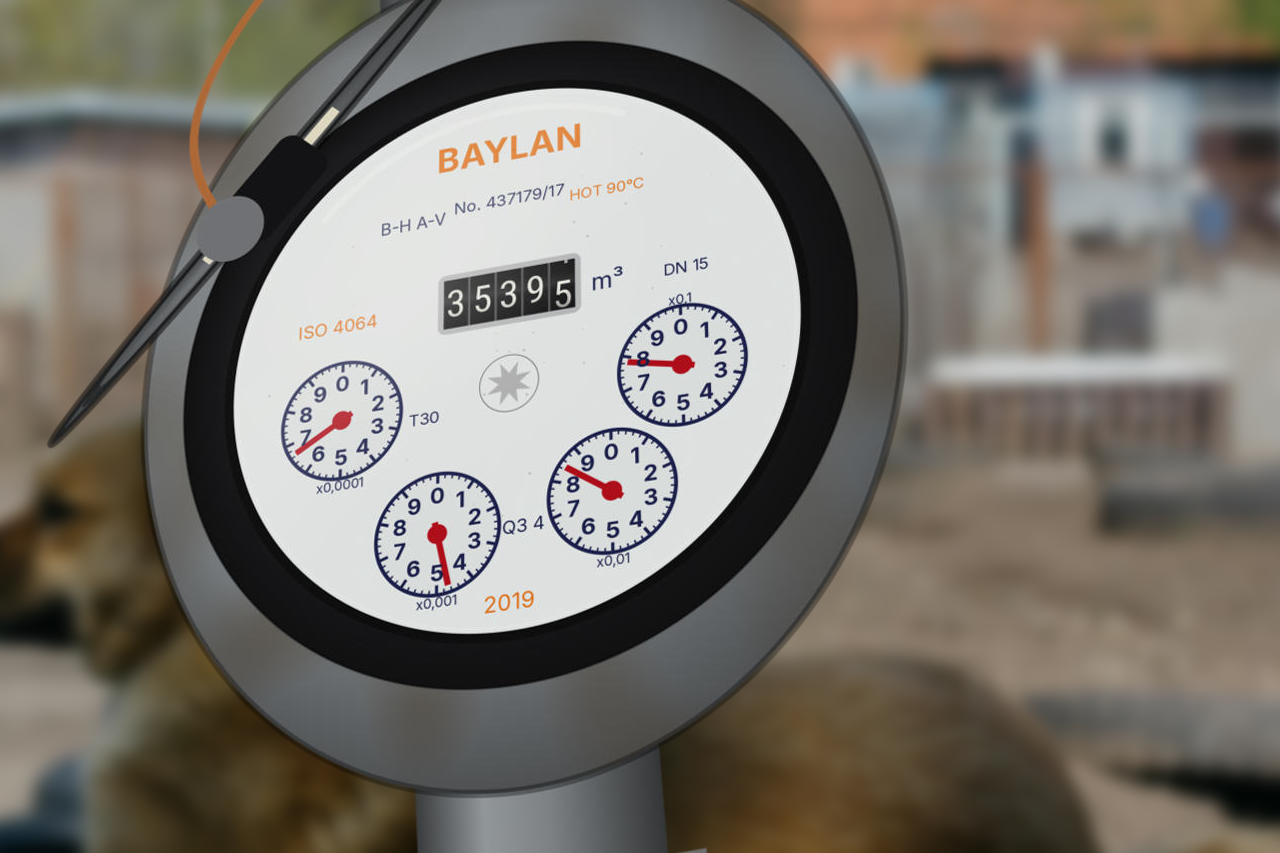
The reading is 35394.7846 m³
